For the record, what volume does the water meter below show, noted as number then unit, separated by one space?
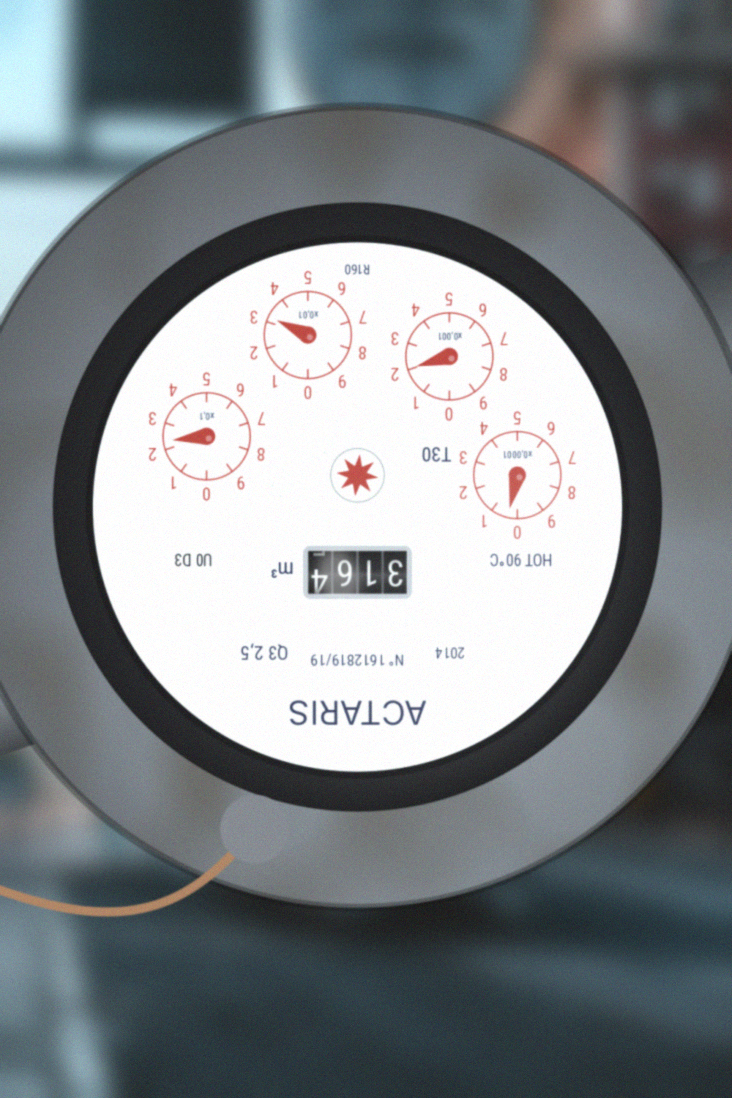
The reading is 3164.2320 m³
